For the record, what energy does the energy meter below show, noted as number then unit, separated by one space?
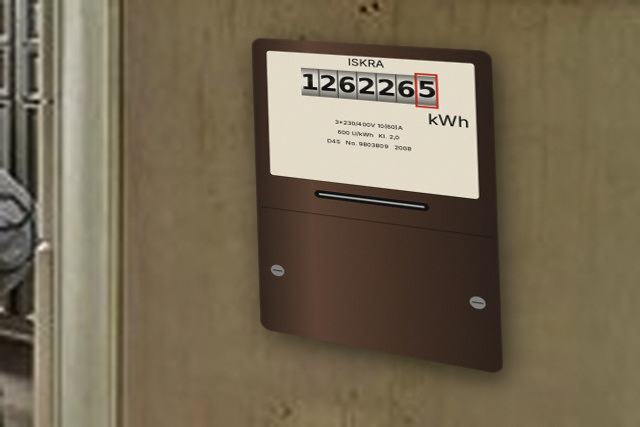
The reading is 126226.5 kWh
